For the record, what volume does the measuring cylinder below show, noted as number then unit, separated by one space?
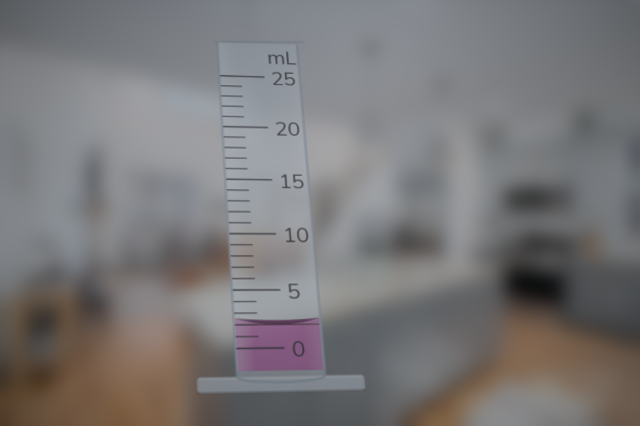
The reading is 2 mL
